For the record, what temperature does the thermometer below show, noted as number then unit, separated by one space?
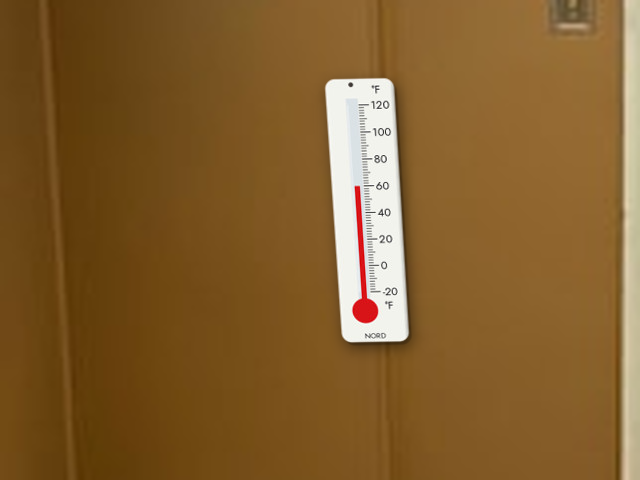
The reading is 60 °F
